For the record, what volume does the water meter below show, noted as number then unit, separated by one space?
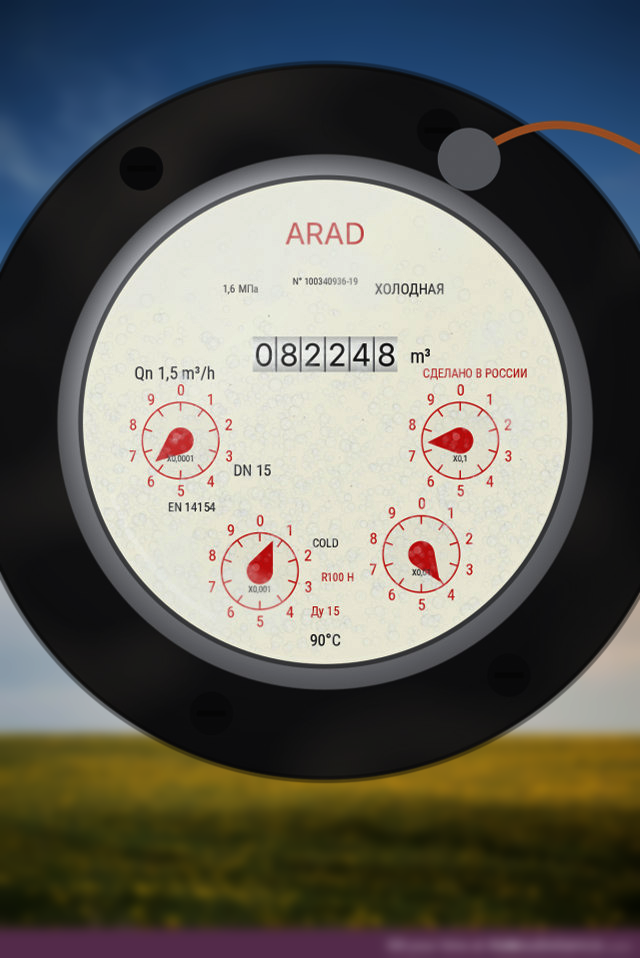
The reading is 82248.7406 m³
